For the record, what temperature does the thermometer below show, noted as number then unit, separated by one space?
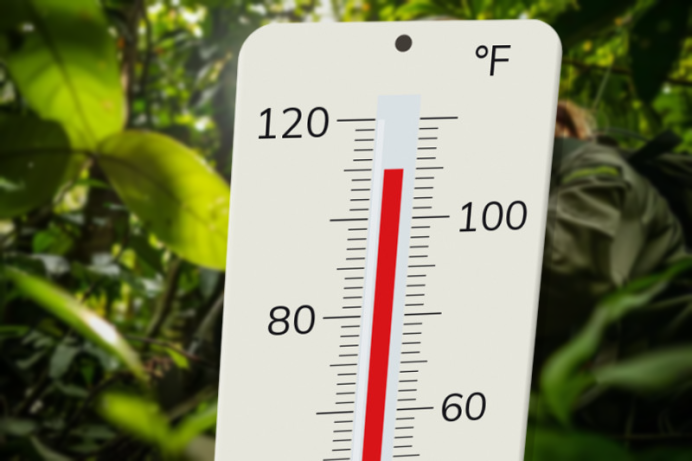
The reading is 110 °F
